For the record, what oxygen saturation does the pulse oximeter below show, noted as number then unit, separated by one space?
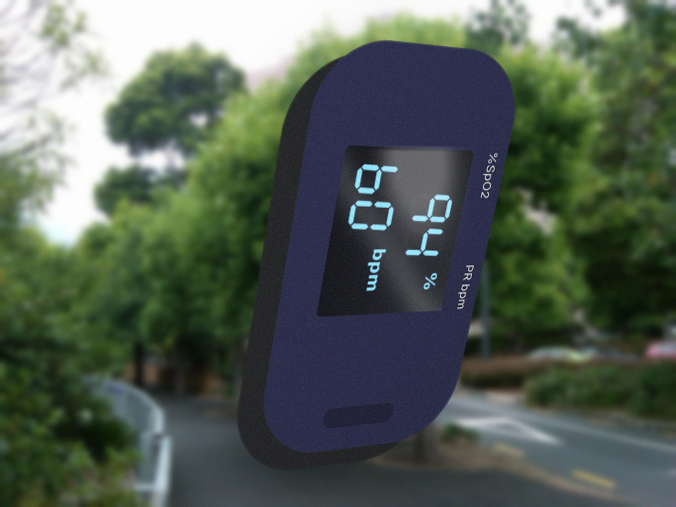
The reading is 94 %
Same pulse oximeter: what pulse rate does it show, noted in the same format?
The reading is 60 bpm
